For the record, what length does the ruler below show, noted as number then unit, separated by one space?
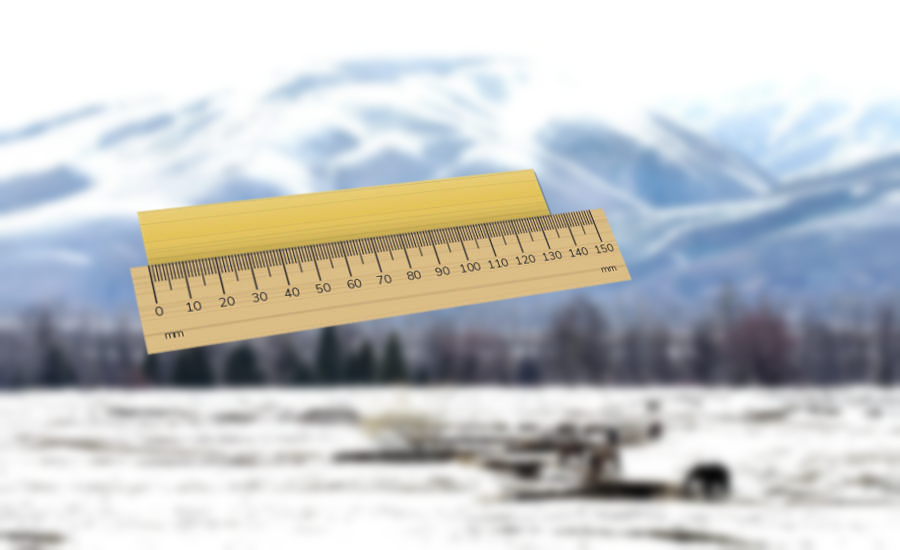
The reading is 135 mm
